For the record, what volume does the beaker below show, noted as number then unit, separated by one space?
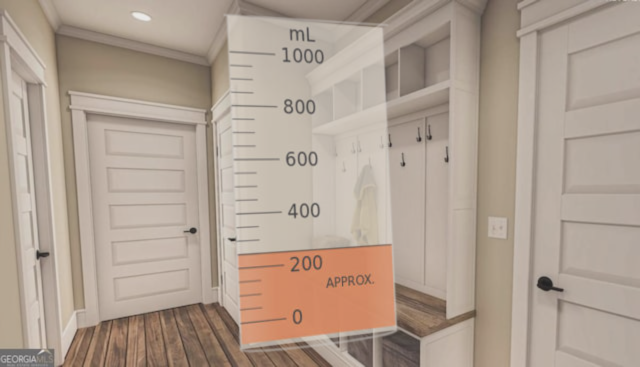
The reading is 250 mL
